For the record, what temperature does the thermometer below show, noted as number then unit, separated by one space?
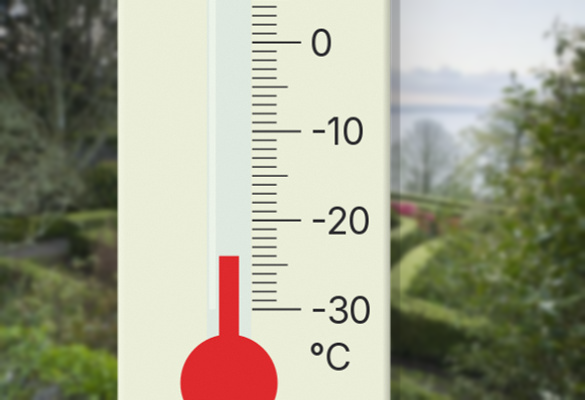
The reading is -24 °C
